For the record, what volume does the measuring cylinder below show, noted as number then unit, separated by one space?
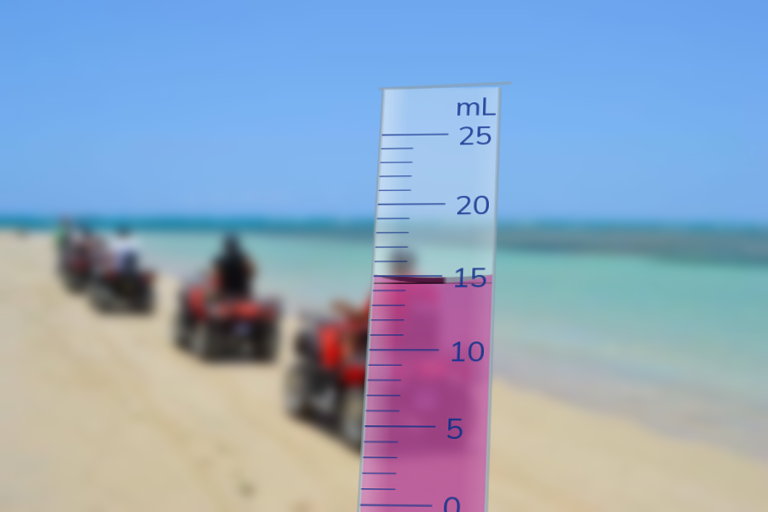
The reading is 14.5 mL
